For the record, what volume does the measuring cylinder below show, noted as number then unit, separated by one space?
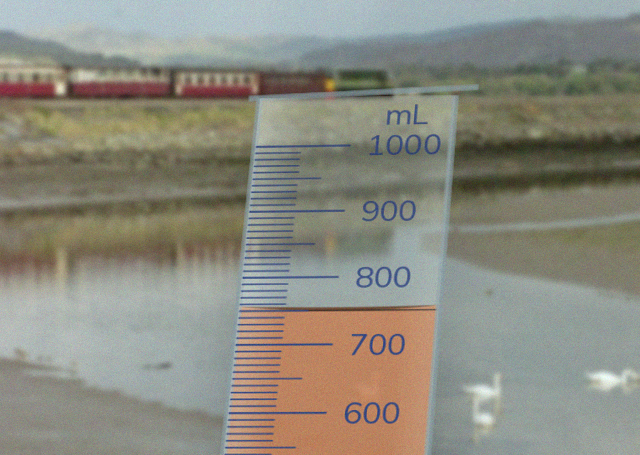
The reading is 750 mL
